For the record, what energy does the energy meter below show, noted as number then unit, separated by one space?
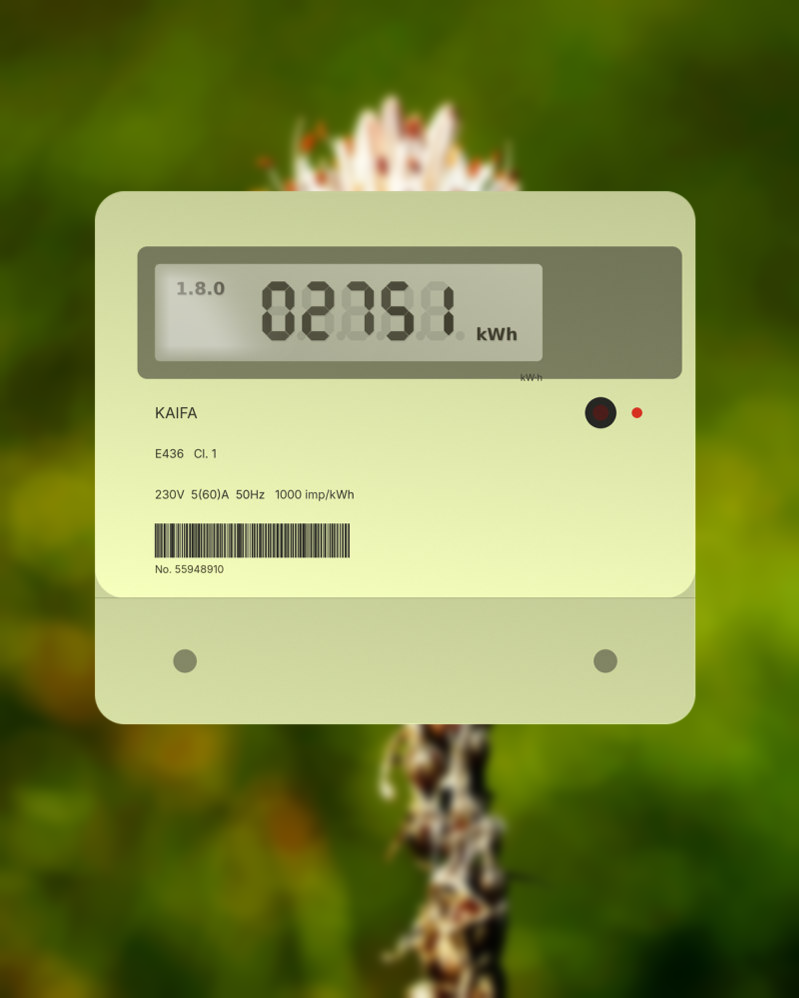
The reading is 2751 kWh
